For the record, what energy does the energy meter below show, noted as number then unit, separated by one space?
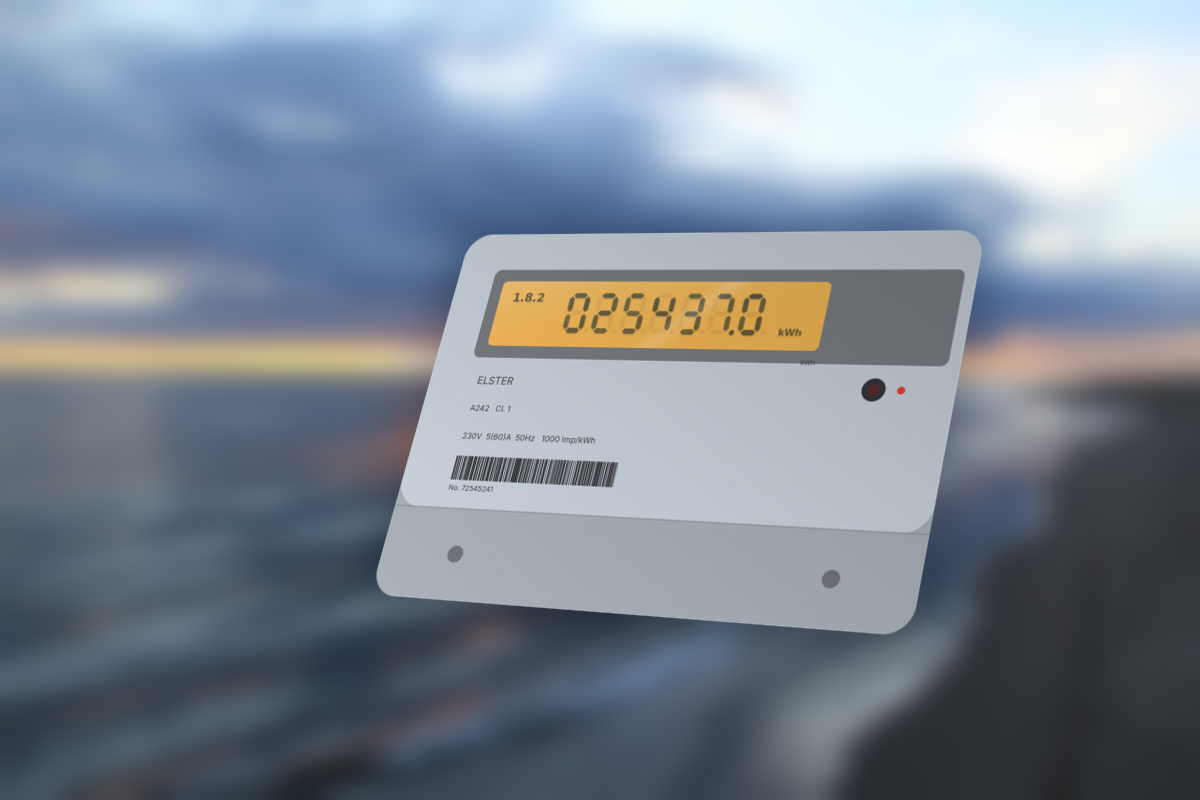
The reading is 25437.0 kWh
